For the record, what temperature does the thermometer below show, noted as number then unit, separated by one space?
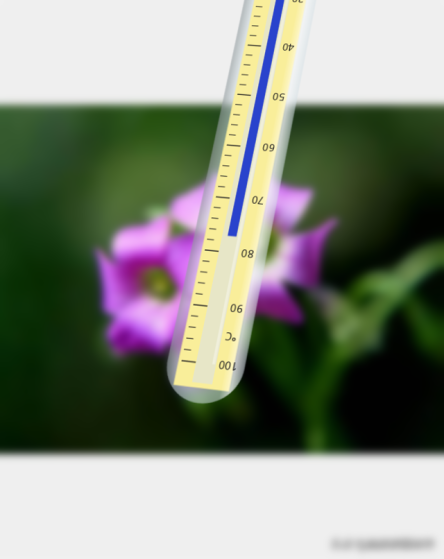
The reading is 77 °C
